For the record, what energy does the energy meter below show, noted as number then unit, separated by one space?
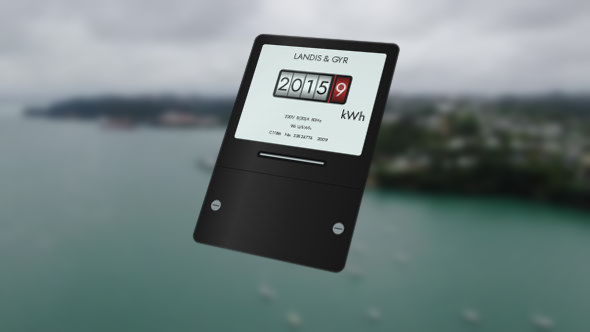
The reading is 2015.9 kWh
